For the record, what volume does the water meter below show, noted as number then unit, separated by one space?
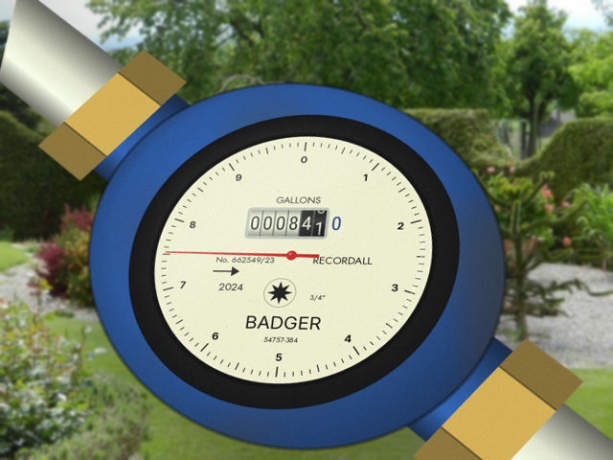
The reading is 8407.5 gal
